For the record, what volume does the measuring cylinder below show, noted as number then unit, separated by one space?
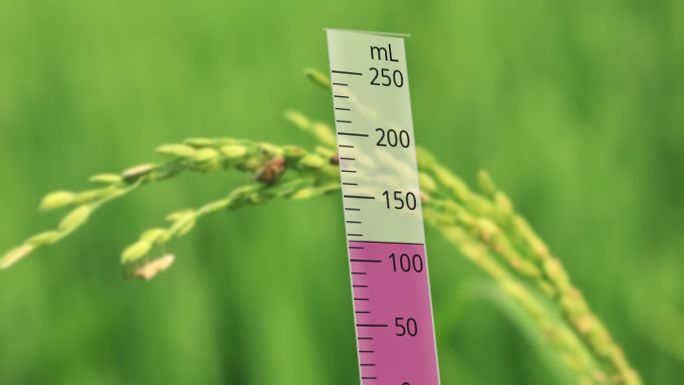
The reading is 115 mL
